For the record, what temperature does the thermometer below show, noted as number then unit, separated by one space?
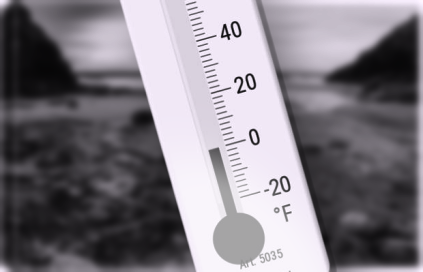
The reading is 0 °F
